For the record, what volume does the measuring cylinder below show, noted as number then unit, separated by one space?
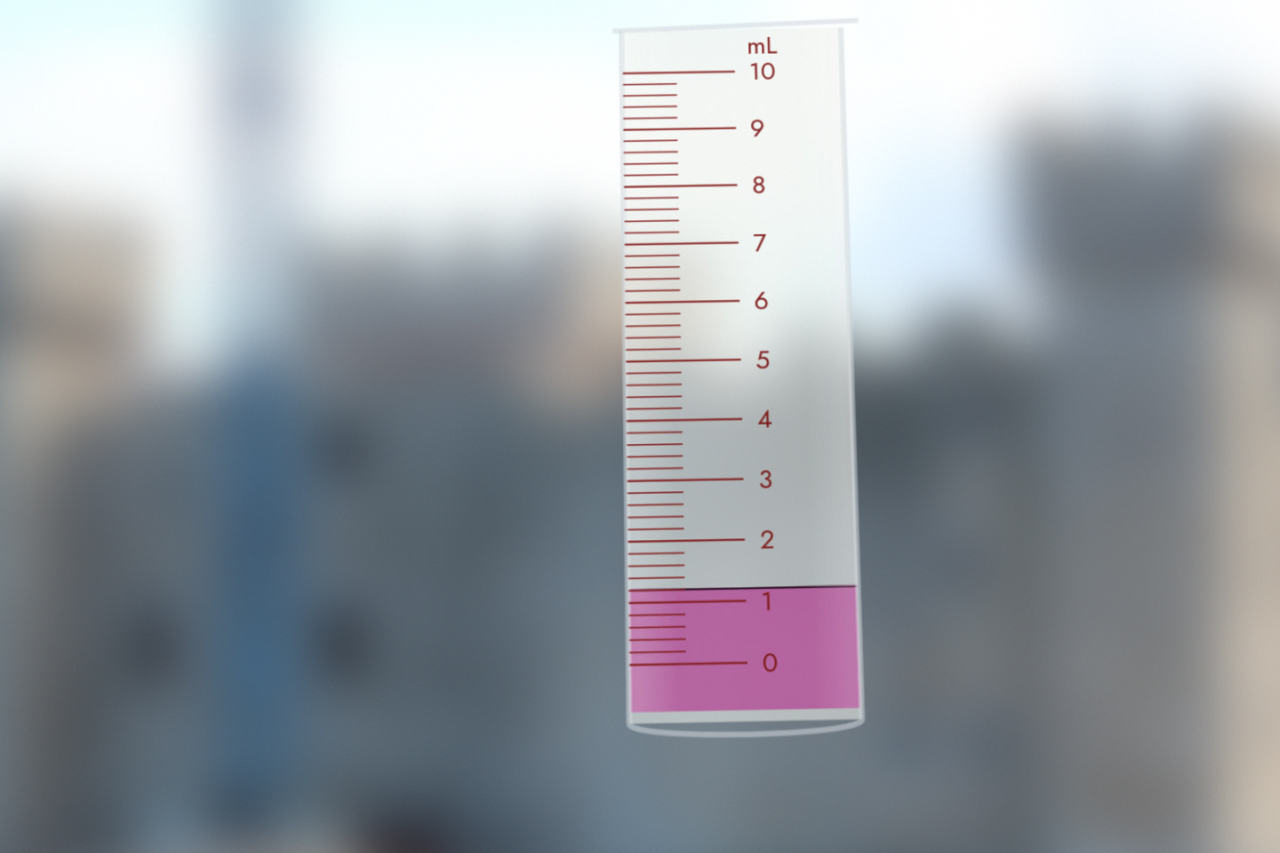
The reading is 1.2 mL
